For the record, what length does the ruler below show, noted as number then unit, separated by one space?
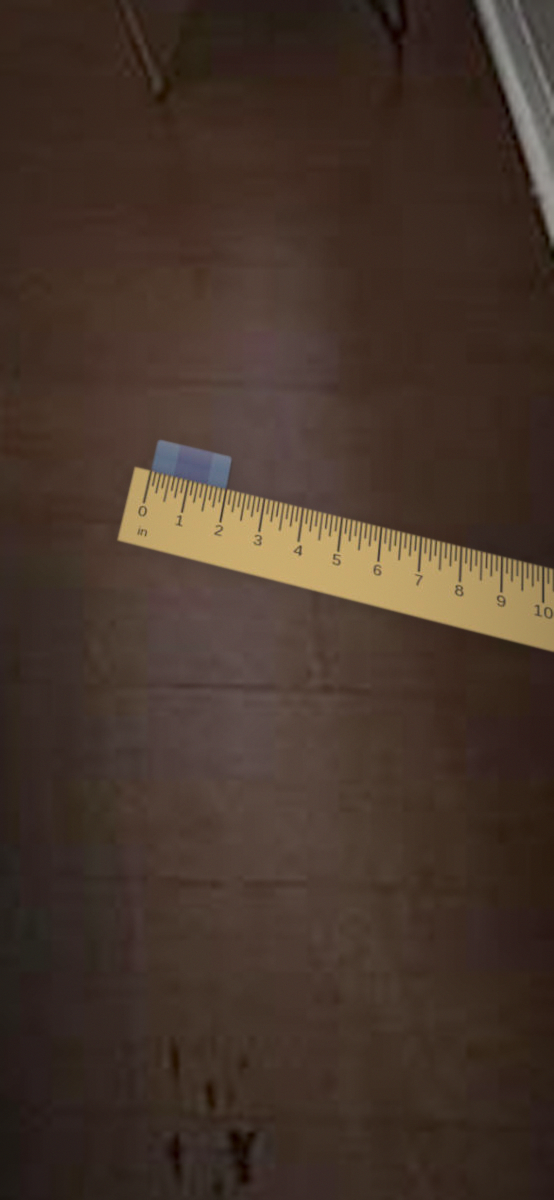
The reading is 2 in
